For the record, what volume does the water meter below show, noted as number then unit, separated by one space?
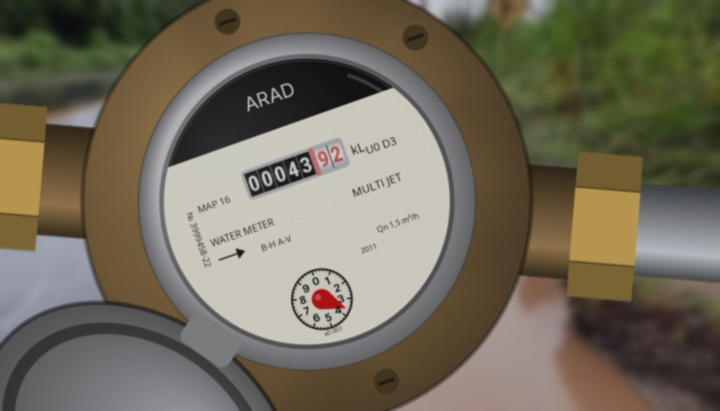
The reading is 43.923 kL
